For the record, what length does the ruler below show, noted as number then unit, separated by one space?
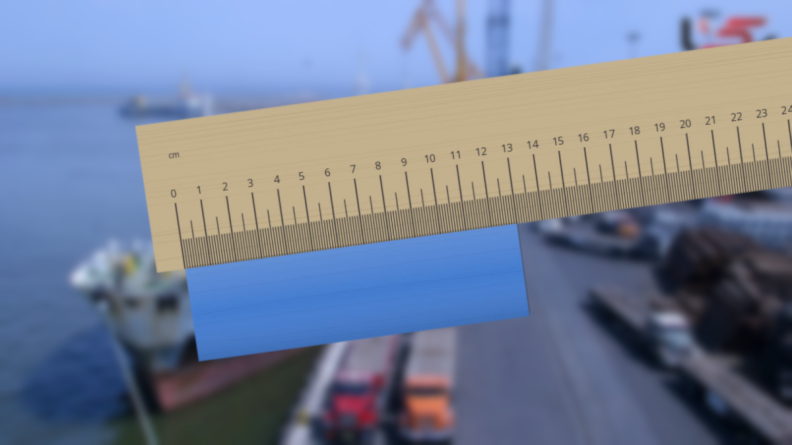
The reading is 13 cm
